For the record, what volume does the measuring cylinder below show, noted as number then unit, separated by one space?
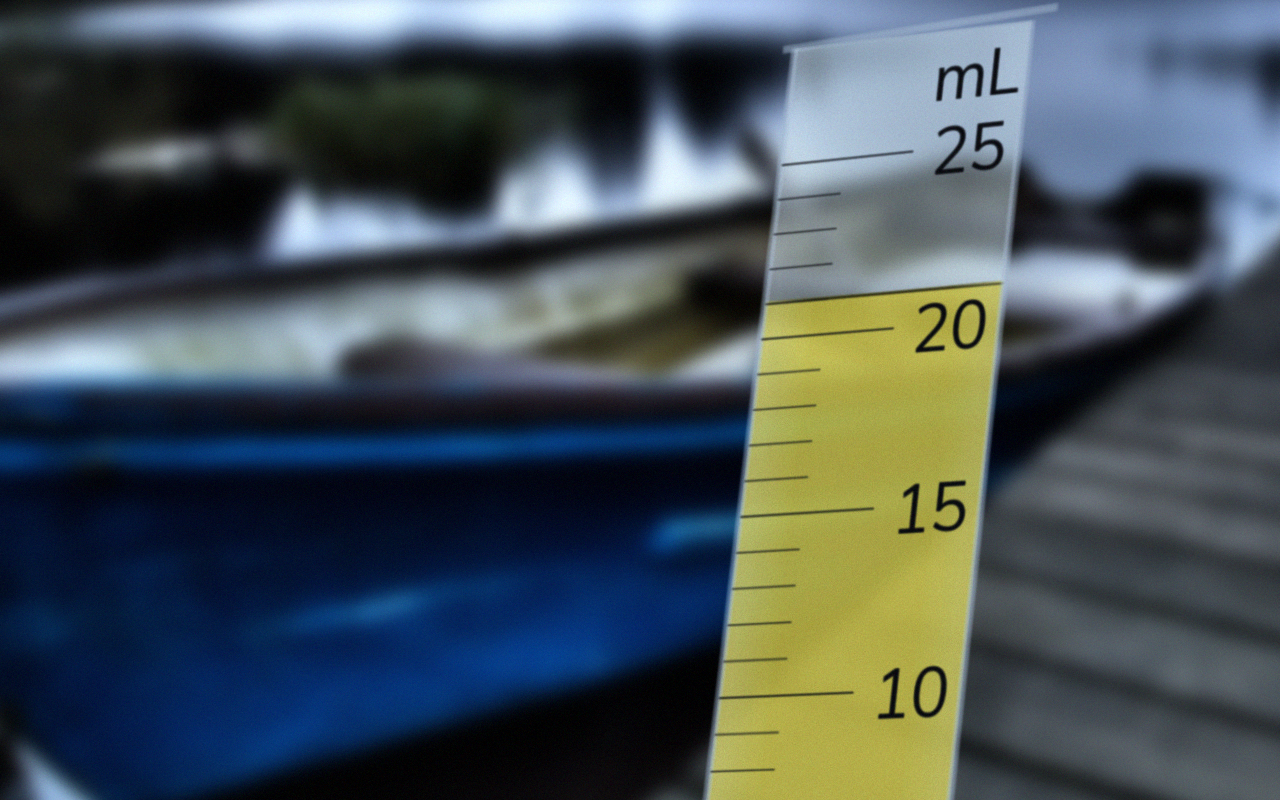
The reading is 21 mL
